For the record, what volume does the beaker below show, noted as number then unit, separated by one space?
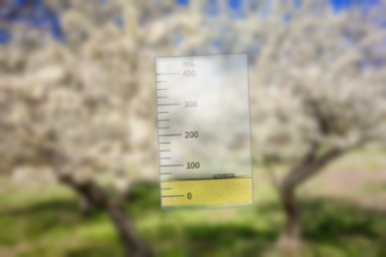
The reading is 50 mL
